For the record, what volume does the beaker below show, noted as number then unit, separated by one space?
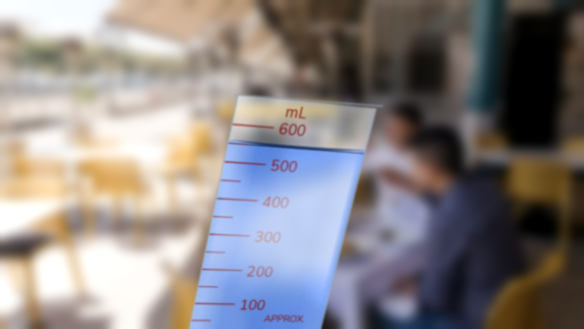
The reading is 550 mL
